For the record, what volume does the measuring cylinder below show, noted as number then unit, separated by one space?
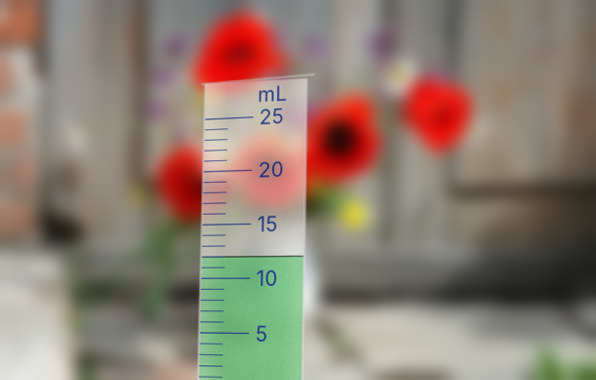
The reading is 12 mL
